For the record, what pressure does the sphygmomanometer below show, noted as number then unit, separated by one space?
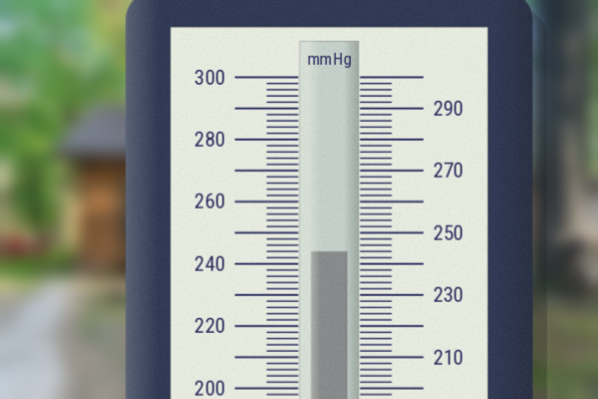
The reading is 244 mmHg
